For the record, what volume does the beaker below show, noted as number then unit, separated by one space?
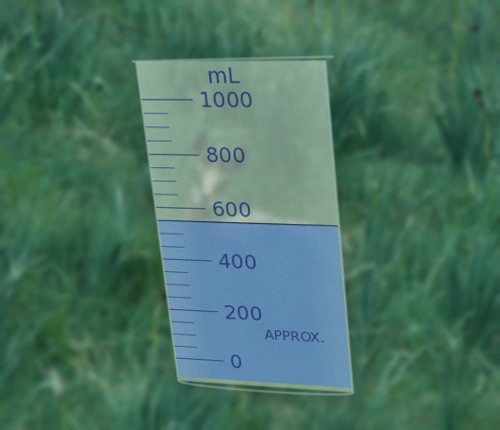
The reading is 550 mL
